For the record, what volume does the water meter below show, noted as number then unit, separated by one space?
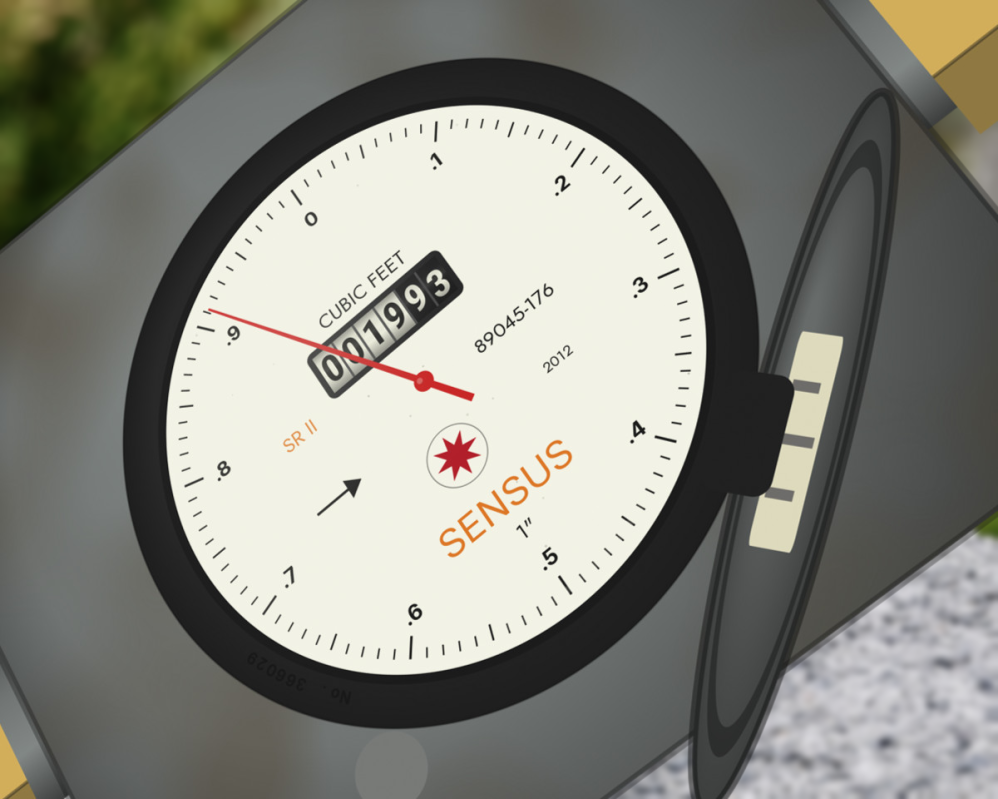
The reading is 1992.91 ft³
